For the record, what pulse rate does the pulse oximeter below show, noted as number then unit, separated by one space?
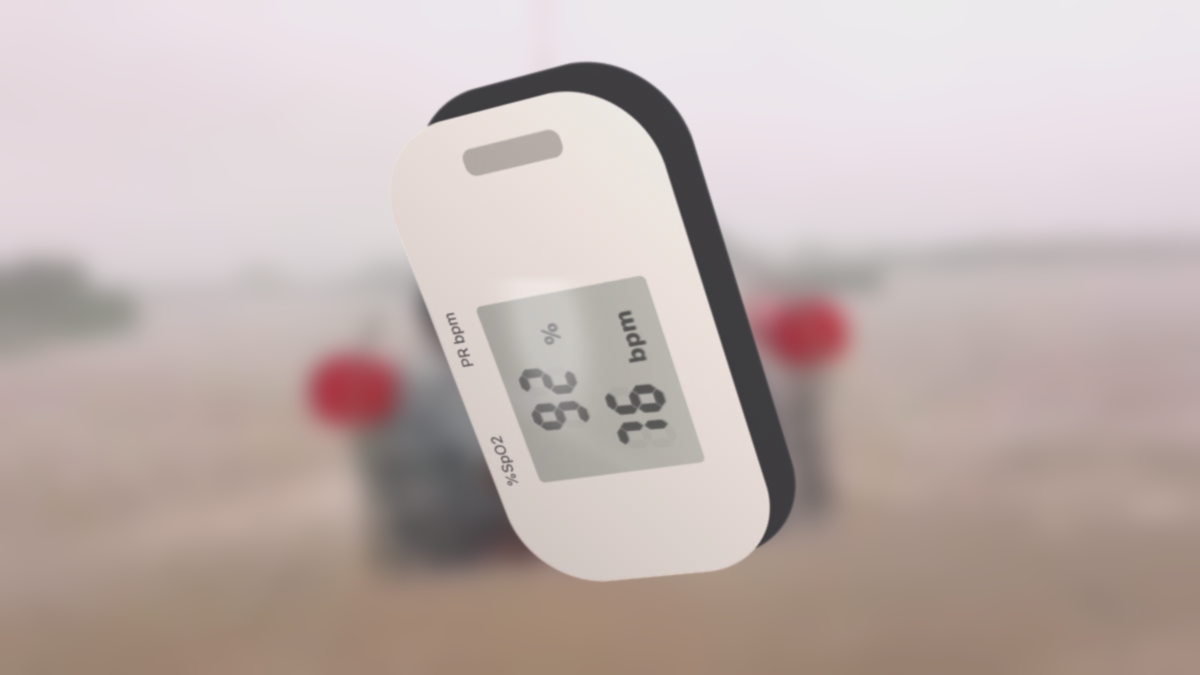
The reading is 76 bpm
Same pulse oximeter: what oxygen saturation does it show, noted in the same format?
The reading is 92 %
